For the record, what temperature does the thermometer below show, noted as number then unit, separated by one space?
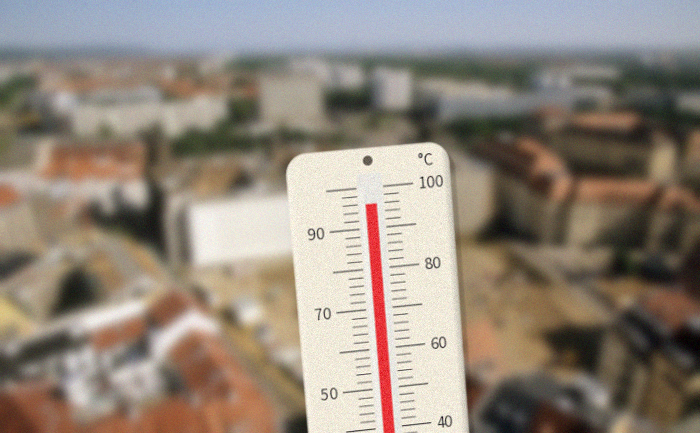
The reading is 96 °C
